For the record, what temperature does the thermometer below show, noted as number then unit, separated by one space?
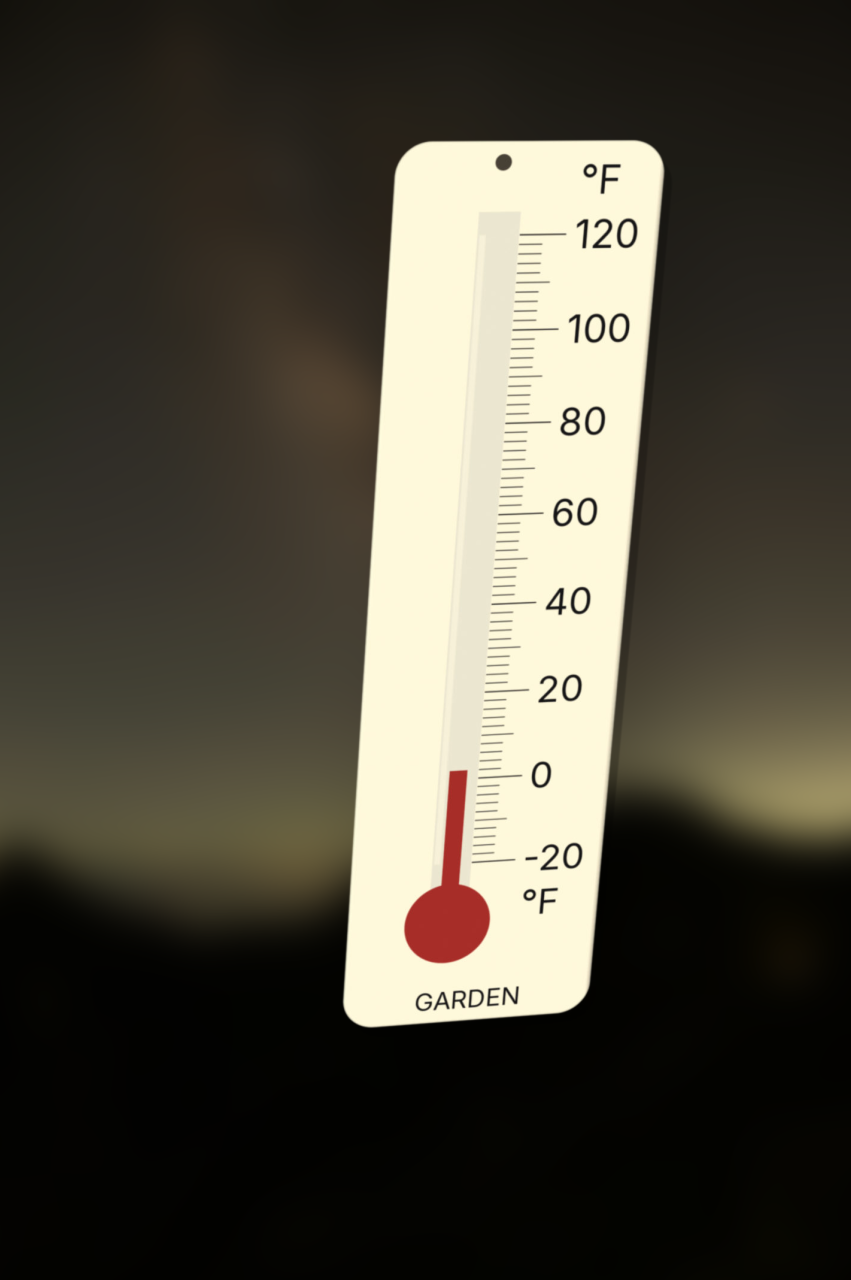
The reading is 2 °F
